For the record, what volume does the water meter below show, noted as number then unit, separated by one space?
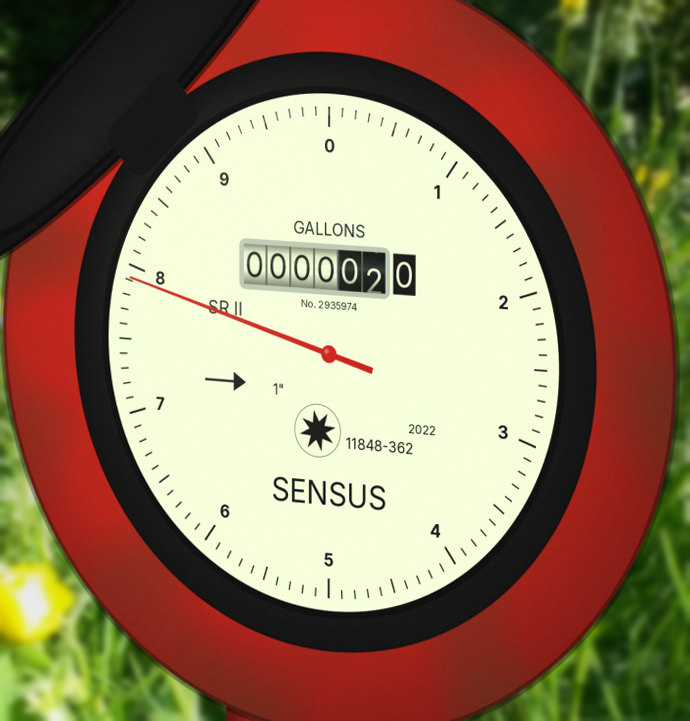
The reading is 17.9 gal
